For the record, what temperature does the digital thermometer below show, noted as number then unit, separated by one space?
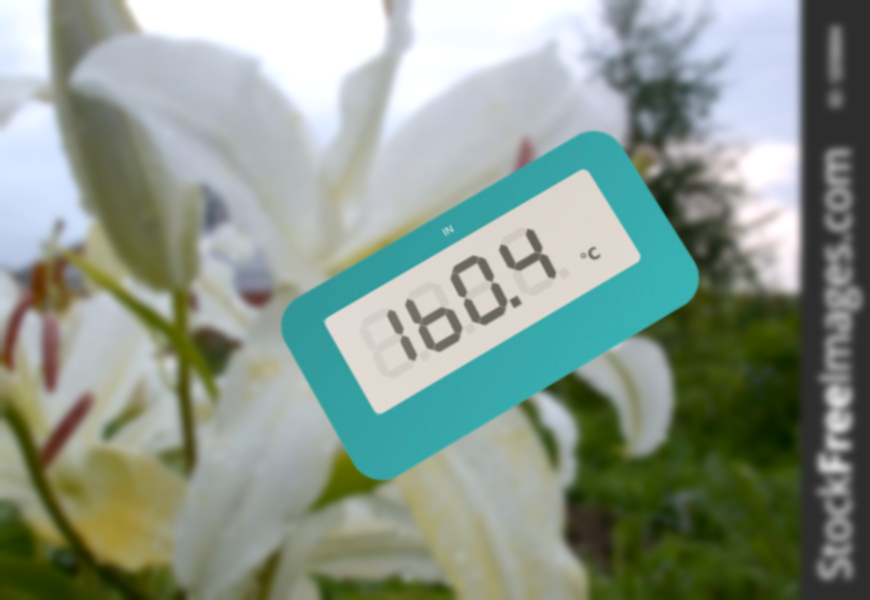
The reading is 160.4 °C
